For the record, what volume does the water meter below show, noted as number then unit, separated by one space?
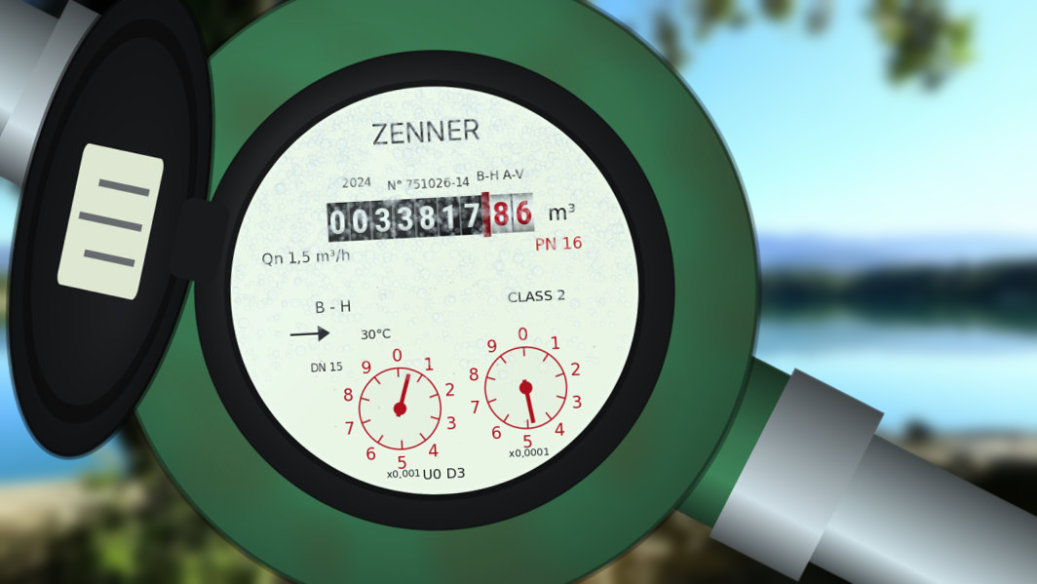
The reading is 33817.8604 m³
